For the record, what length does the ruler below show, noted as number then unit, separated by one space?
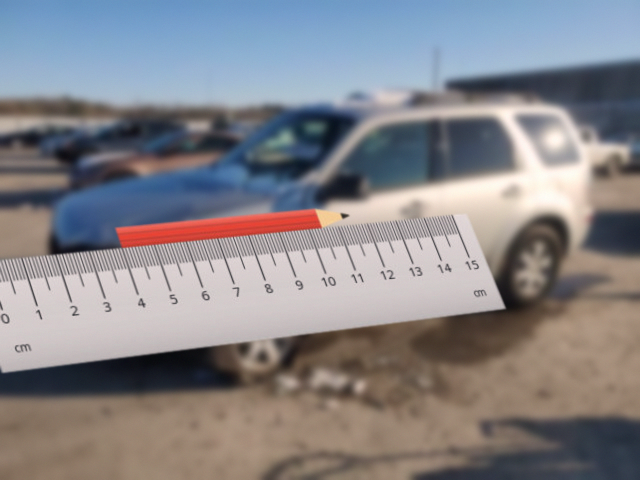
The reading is 7.5 cm
